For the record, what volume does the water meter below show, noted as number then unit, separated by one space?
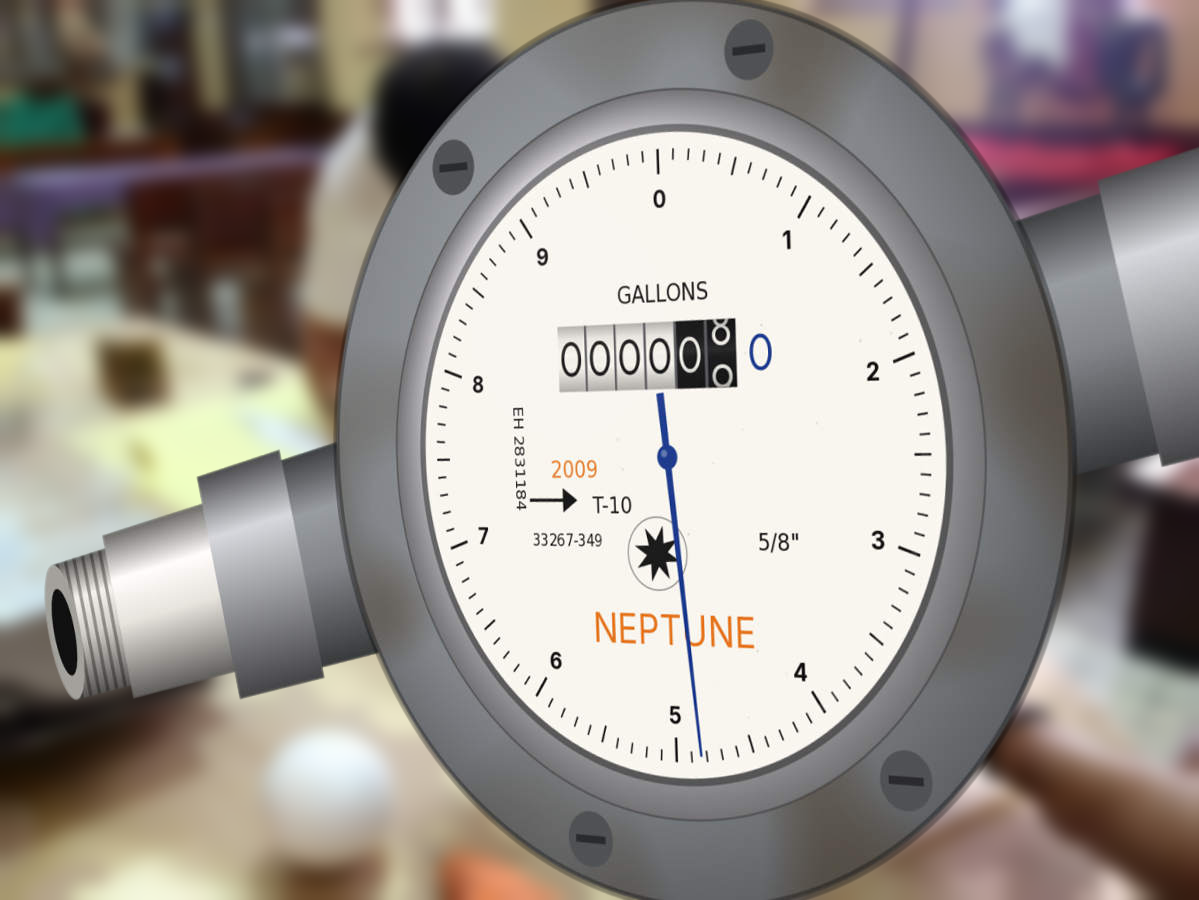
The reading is 84.8 gal
